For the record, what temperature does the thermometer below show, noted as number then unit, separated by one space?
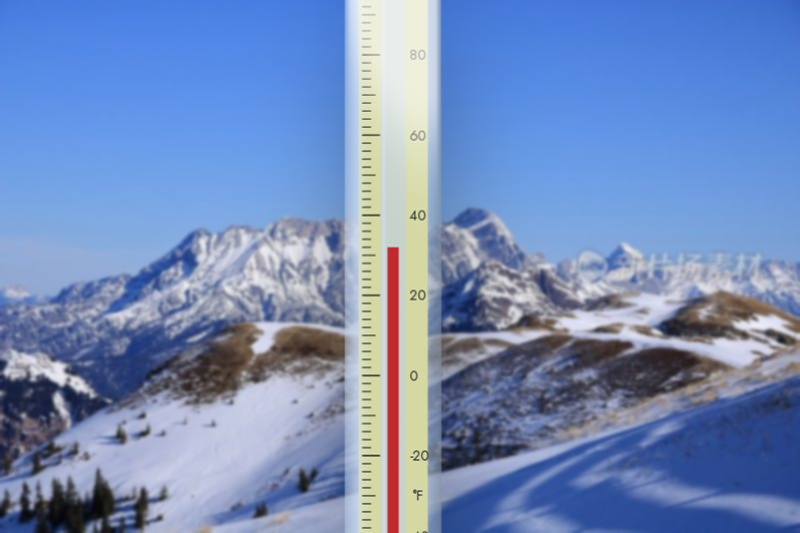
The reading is 32 °F
